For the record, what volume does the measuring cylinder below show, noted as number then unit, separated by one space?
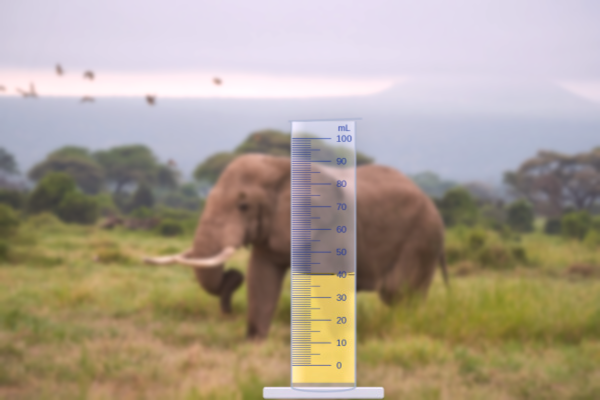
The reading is 40 mL
